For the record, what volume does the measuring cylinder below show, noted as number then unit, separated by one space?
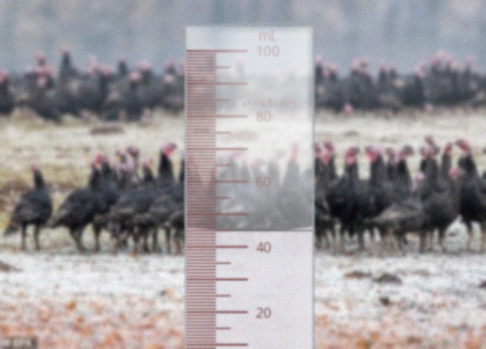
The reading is 45 mL
